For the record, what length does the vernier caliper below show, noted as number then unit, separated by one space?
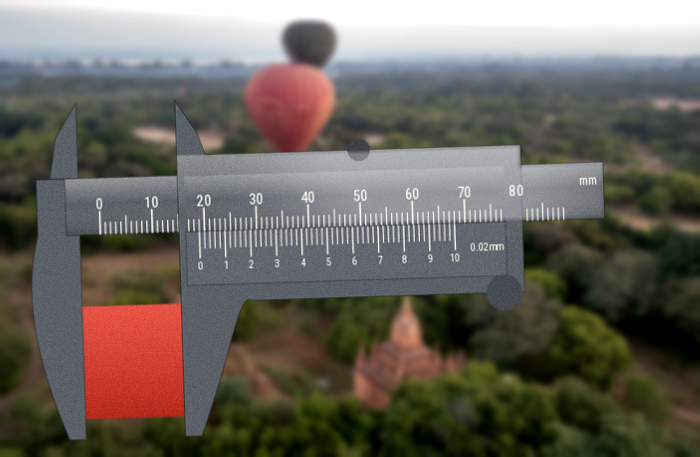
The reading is 19.0 mm
